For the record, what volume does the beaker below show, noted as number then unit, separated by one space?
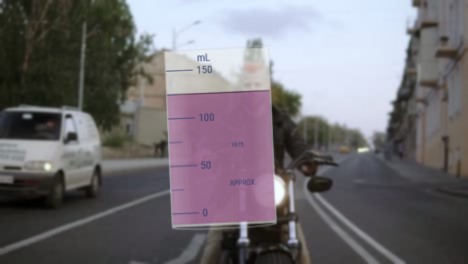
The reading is 125 mL
